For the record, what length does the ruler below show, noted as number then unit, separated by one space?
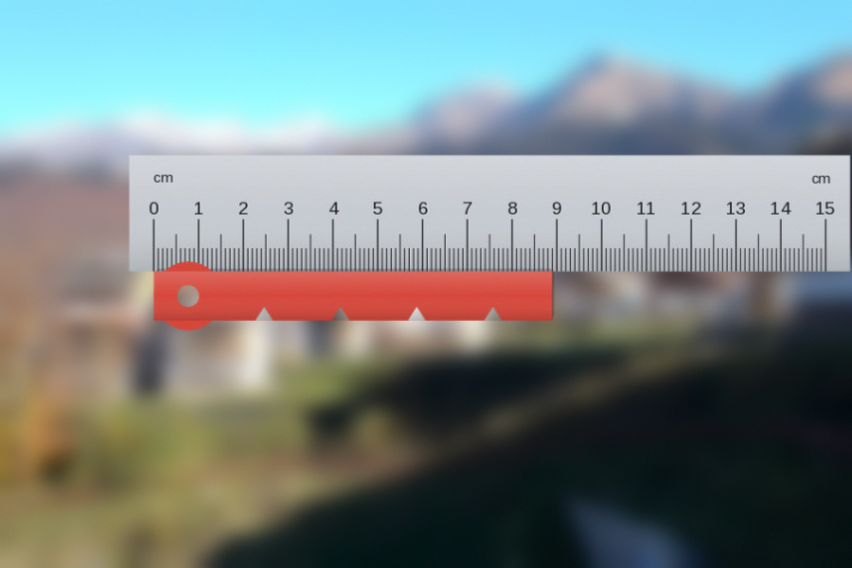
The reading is 8.9 cm
